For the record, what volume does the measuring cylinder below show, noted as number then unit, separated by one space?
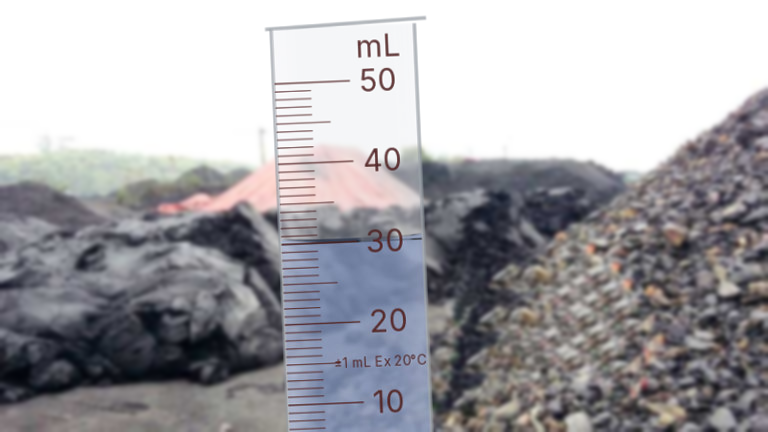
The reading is 30 mL
